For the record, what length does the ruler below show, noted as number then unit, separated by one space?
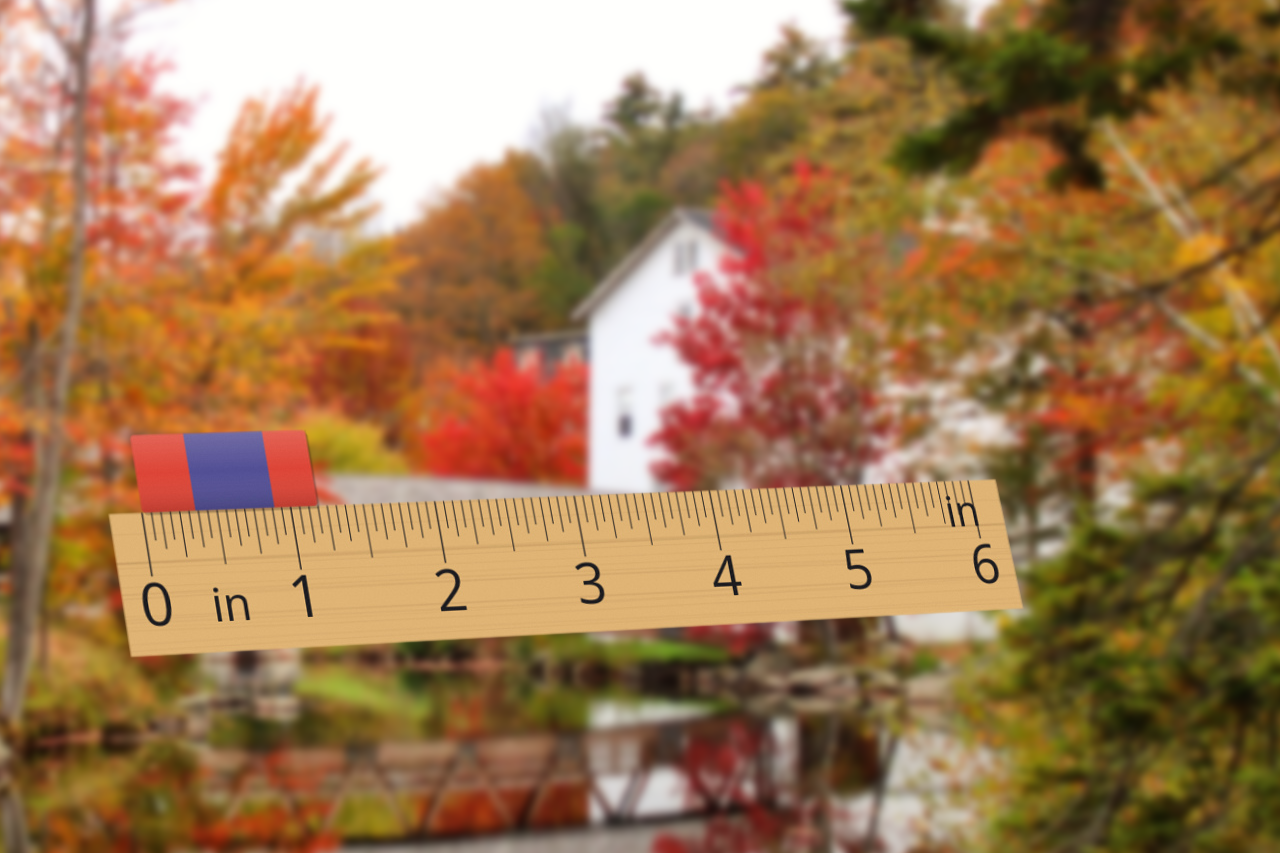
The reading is 1.1875 in
